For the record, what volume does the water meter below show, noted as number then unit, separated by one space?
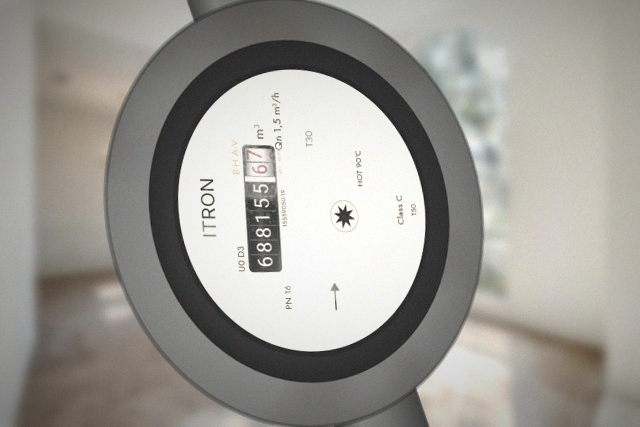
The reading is 688155.67 m³
